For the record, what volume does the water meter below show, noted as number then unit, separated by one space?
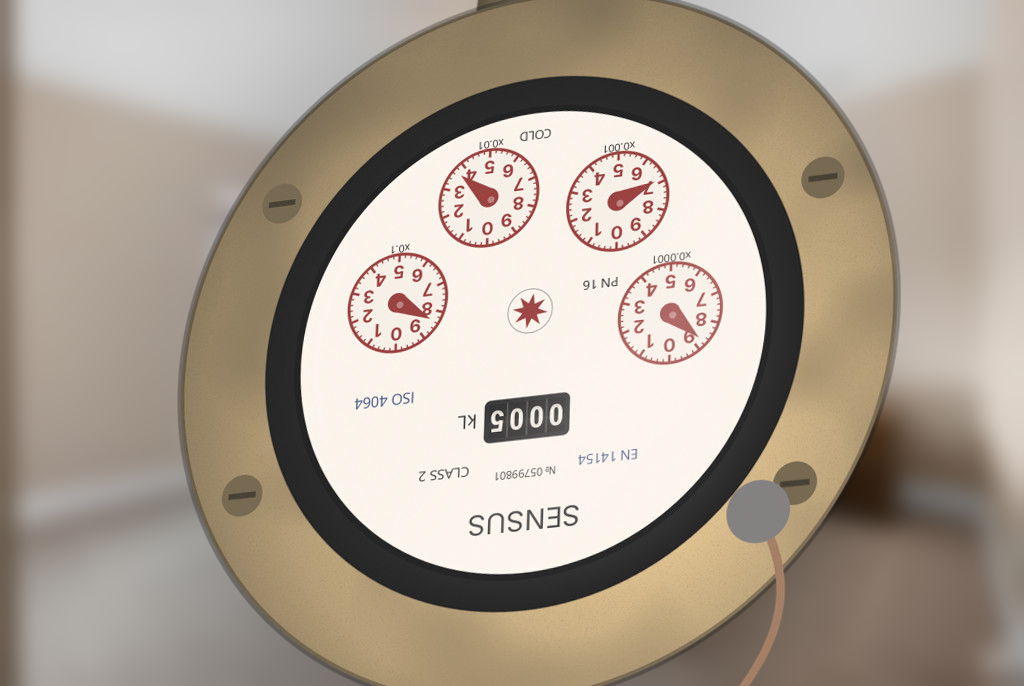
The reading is 5.8368 kL
